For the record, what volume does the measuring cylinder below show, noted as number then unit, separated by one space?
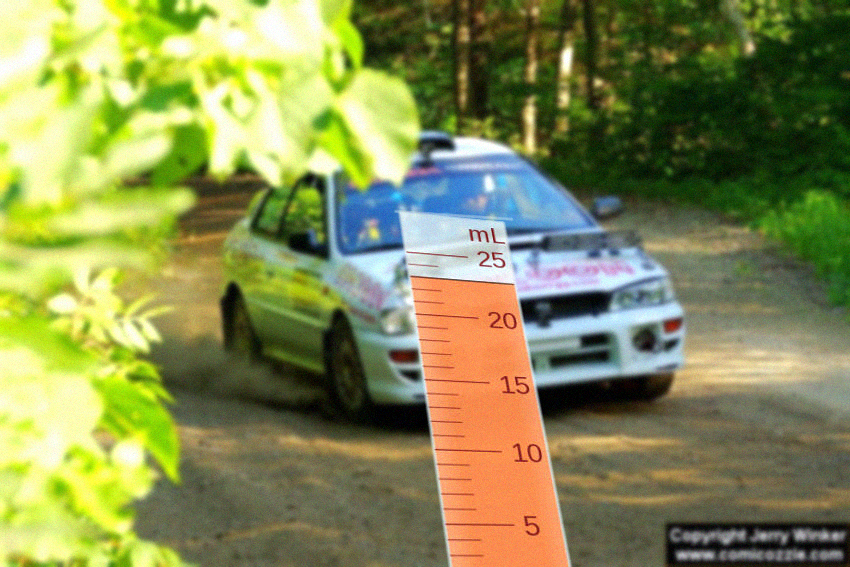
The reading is 23 mL
